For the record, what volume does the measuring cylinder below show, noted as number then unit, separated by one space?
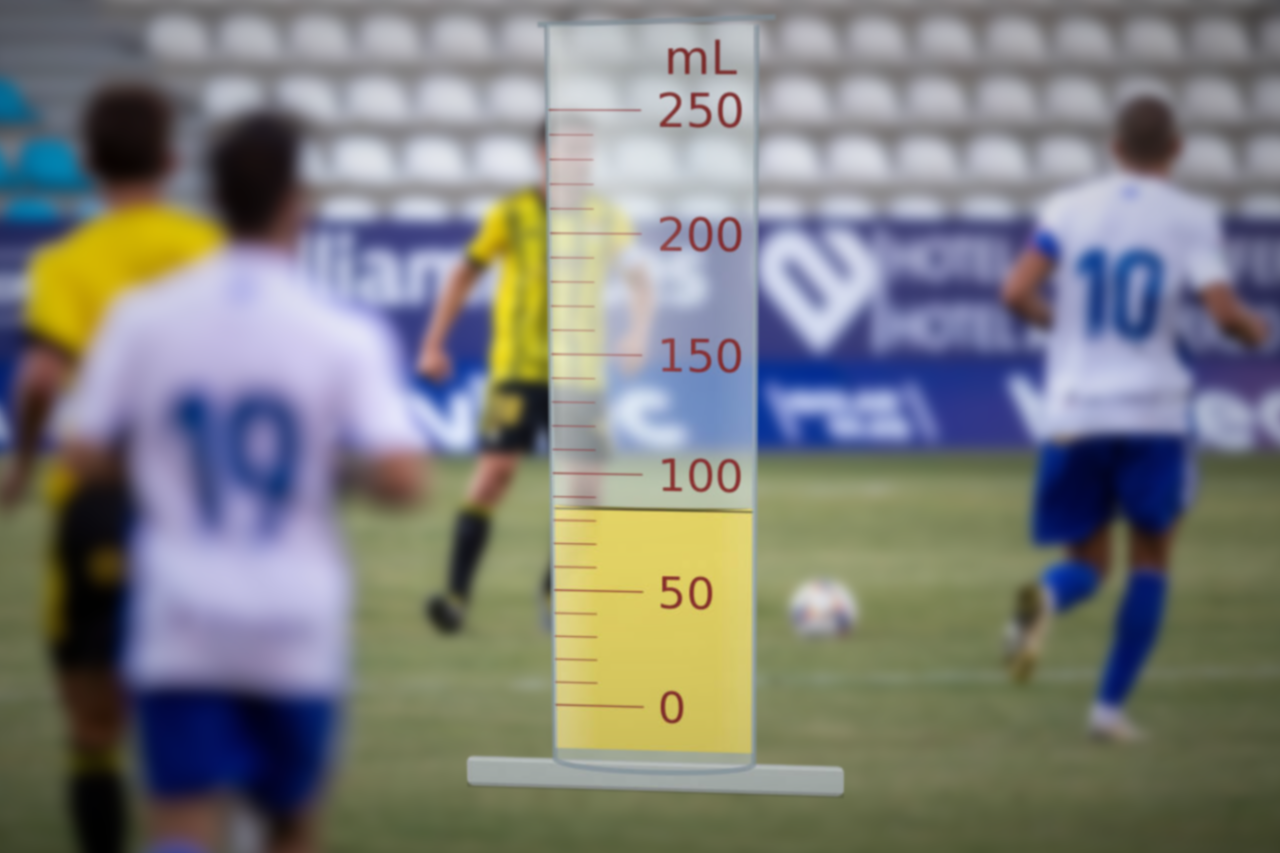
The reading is 85 mL
